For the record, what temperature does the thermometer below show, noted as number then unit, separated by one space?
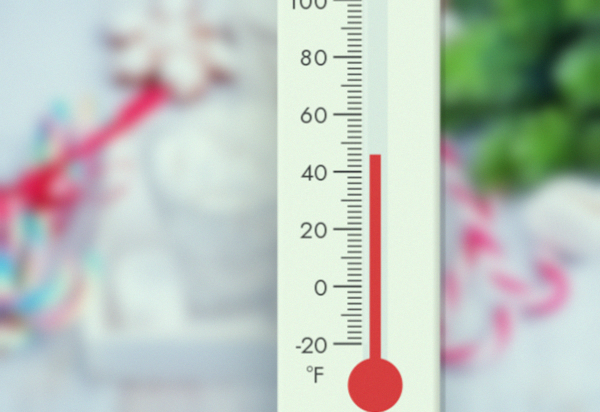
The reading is 46 °F
